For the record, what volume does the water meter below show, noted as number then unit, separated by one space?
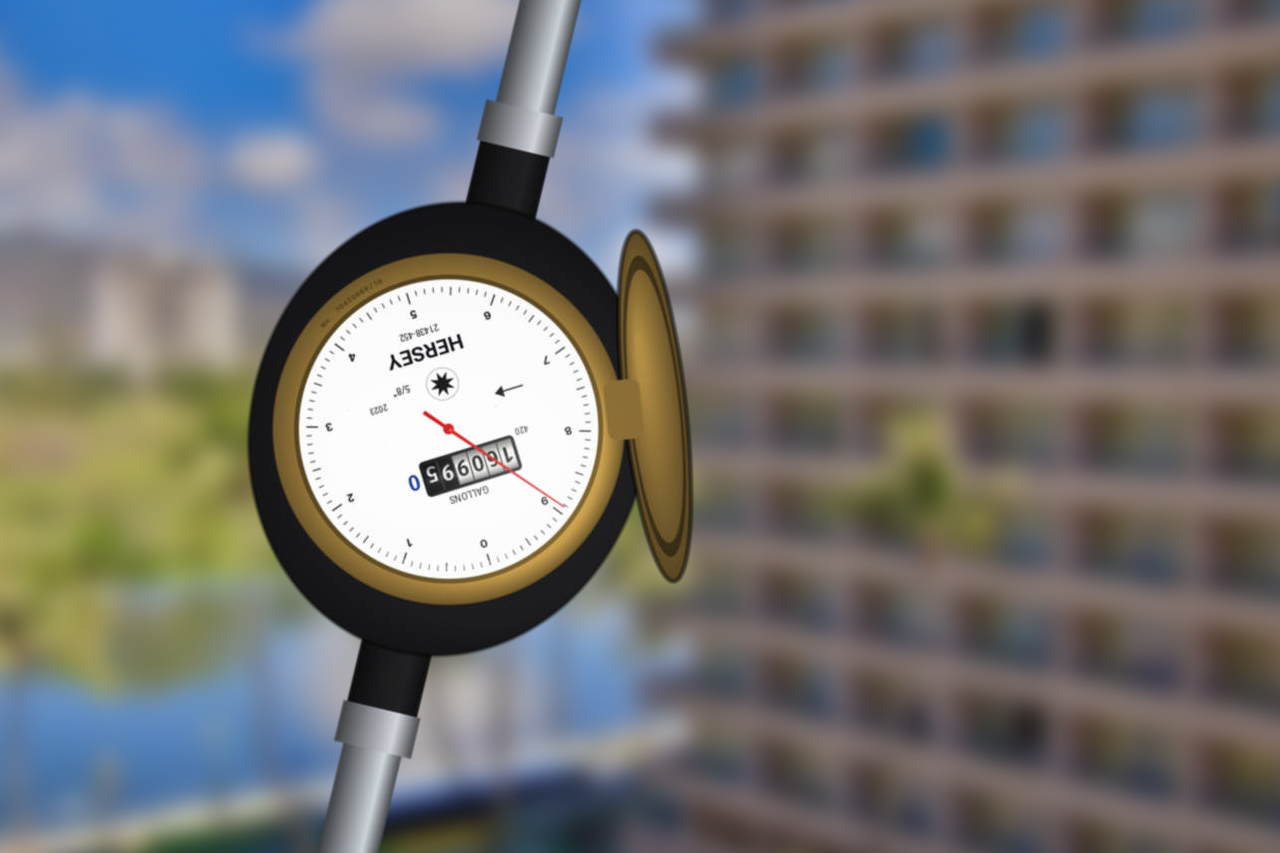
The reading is 1609948.9 gal
